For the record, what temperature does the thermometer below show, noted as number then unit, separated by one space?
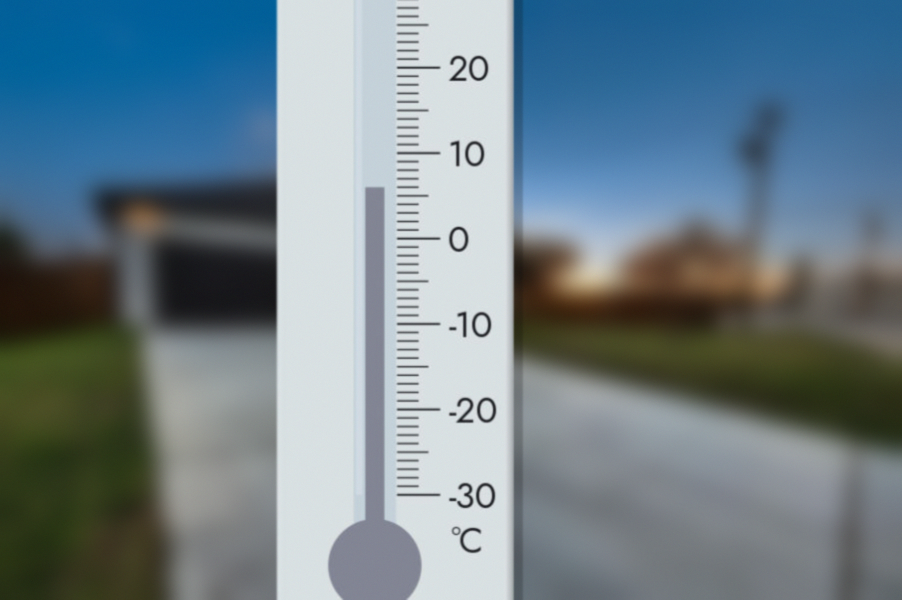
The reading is 6 °C
